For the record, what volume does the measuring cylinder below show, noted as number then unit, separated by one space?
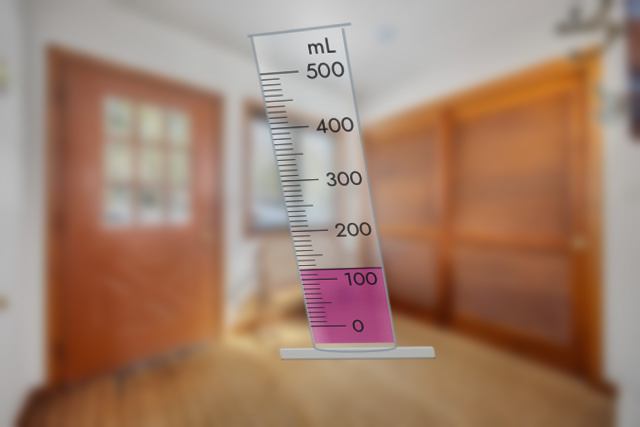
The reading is 120 mL
